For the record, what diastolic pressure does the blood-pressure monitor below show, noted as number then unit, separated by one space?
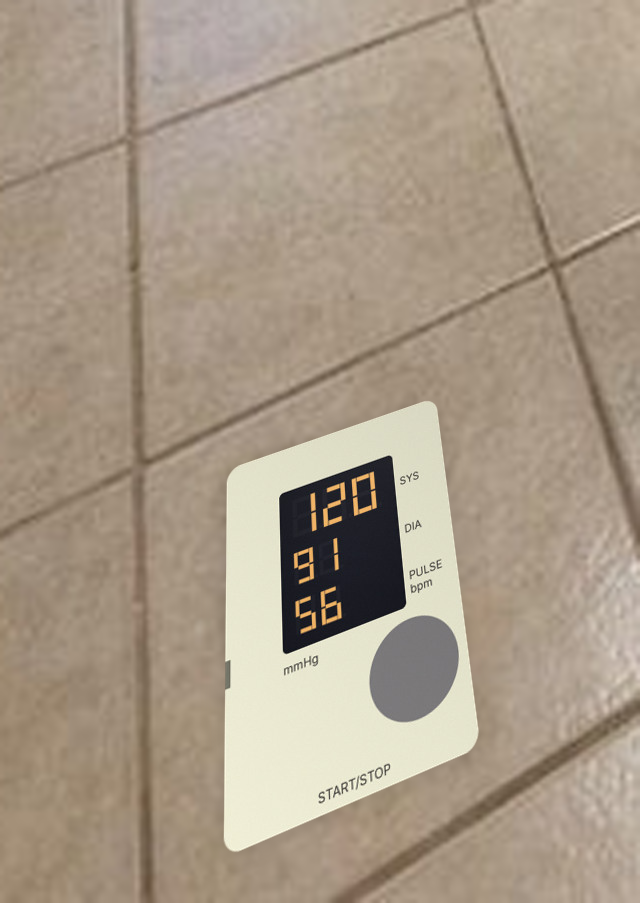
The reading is 91 mmHg
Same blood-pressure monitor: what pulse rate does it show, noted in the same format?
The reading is 56 bpm
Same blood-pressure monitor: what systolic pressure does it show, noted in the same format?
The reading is 120 mmHg
